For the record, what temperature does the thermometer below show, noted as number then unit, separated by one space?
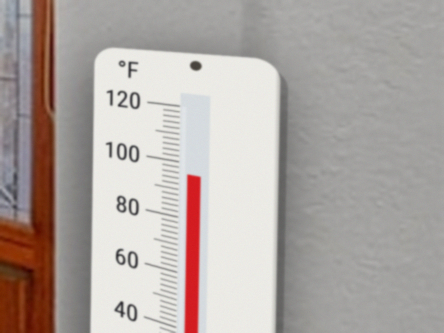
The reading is 96 °F
